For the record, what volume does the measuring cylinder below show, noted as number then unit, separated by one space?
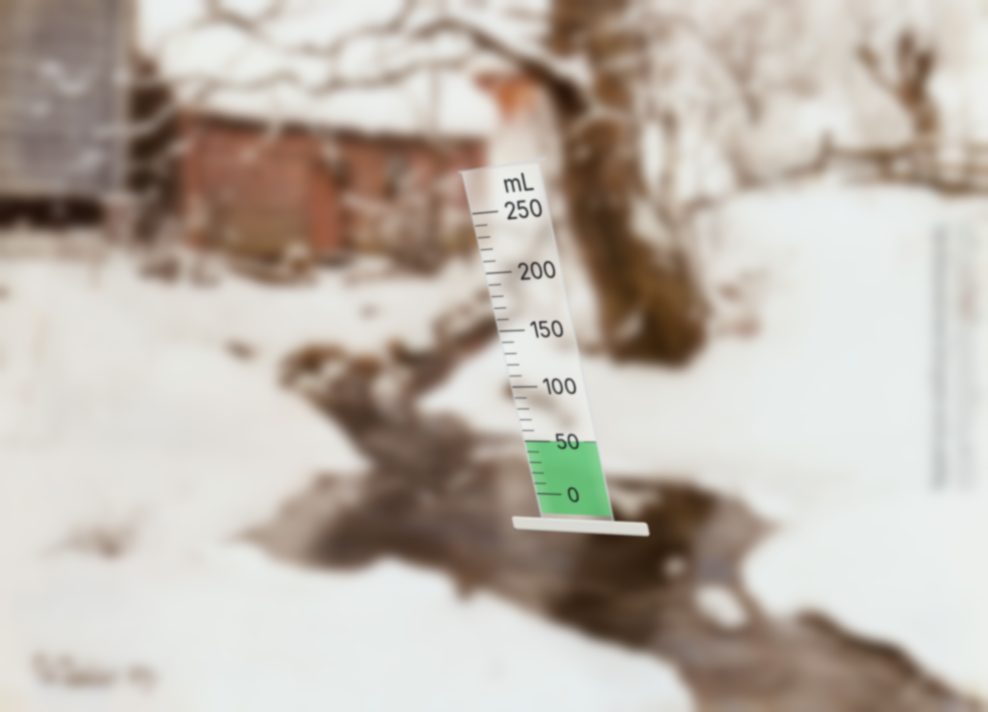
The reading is 50 mL
